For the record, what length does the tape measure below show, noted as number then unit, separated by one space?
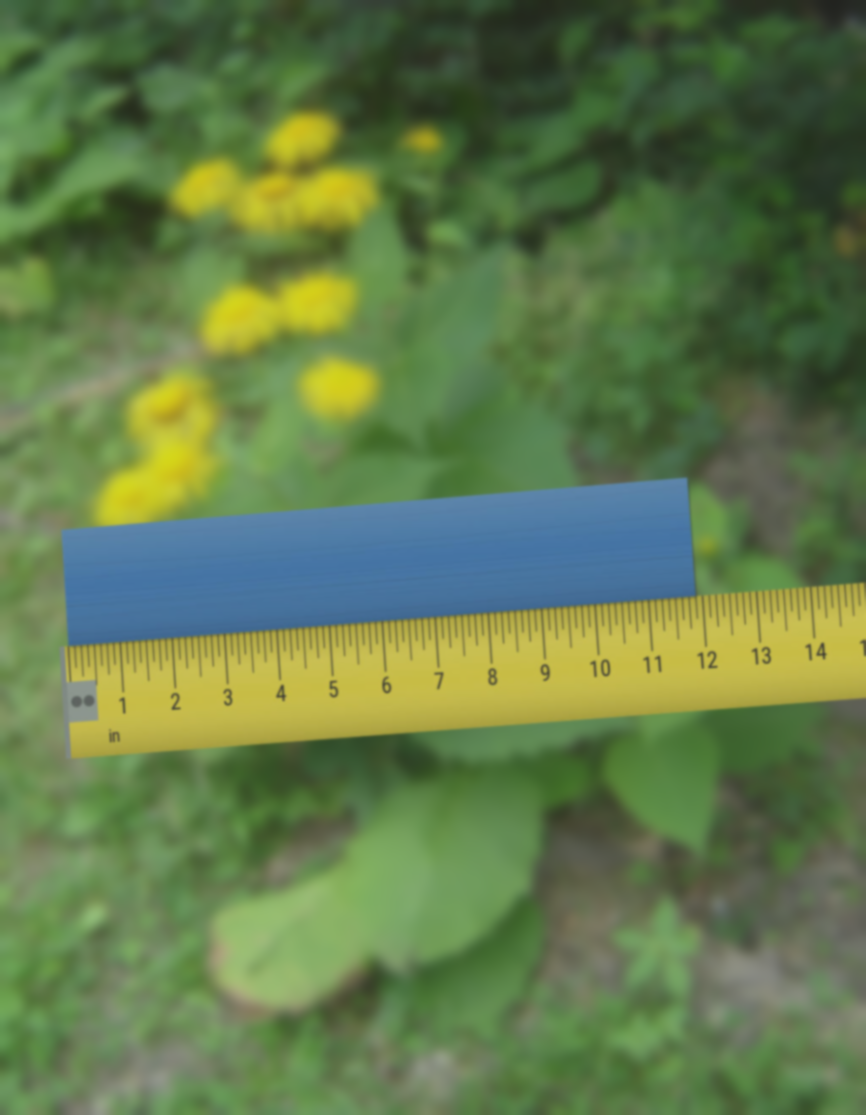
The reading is 11.875 in
